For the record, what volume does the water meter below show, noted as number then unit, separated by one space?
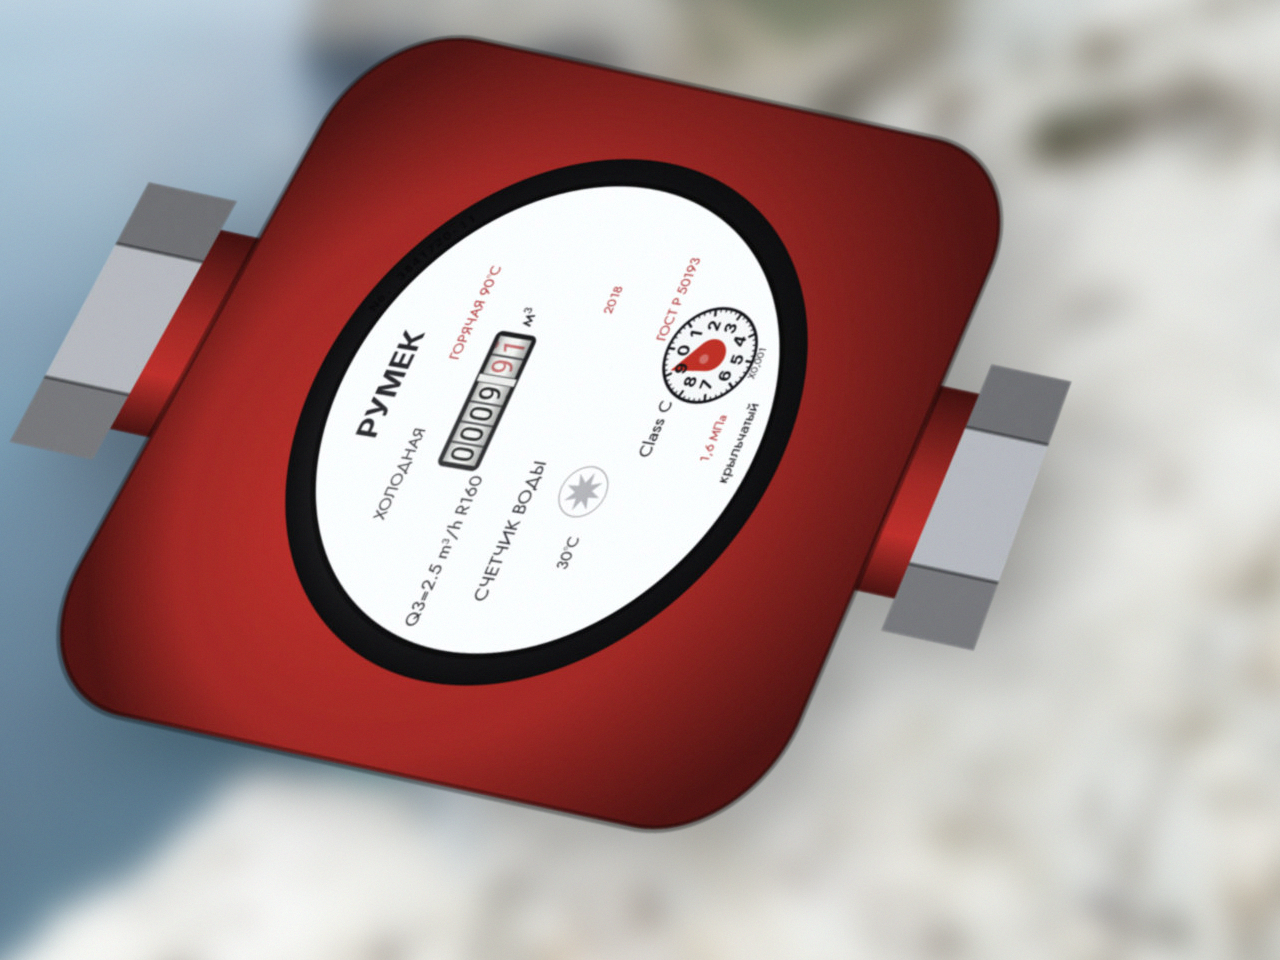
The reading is 9.909 m³
